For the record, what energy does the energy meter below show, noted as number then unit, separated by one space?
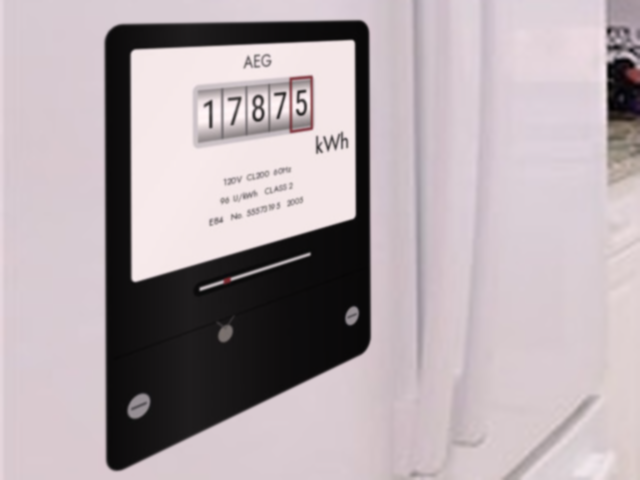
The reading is 1787.5 kWh
